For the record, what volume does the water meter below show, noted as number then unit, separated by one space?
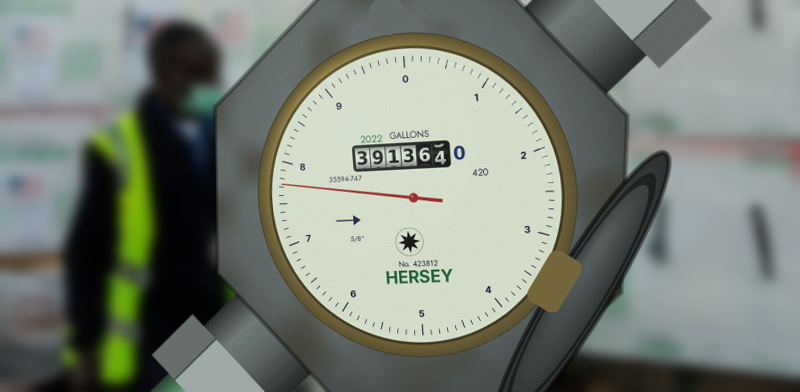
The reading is 3913637.7 gal
